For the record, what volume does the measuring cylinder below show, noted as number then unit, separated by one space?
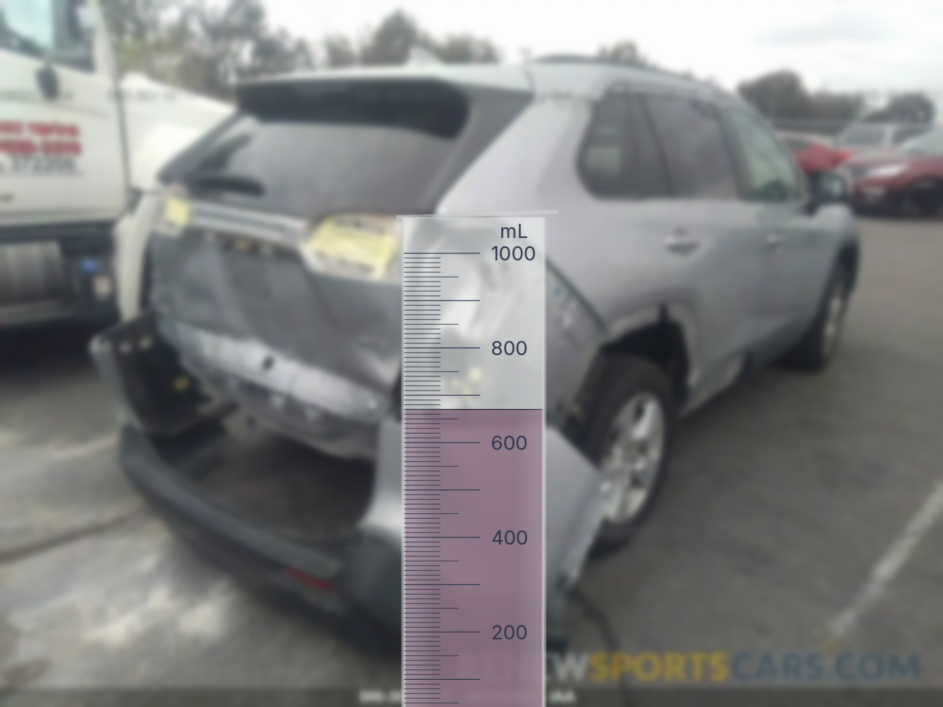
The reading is 670 mL
